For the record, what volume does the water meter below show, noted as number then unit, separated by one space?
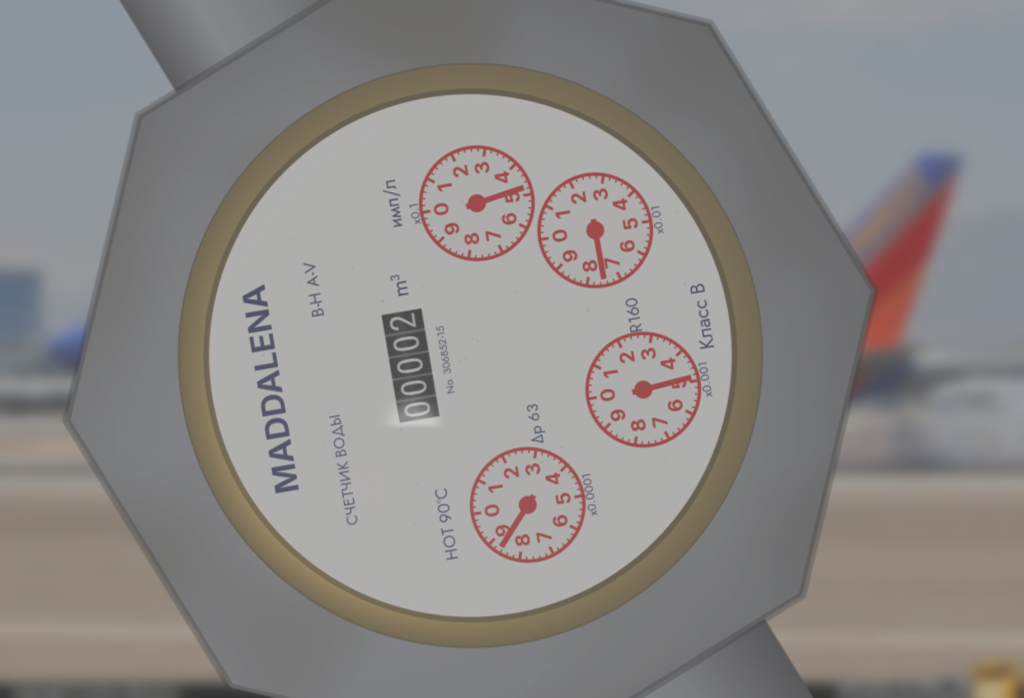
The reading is 2.4748 m³
